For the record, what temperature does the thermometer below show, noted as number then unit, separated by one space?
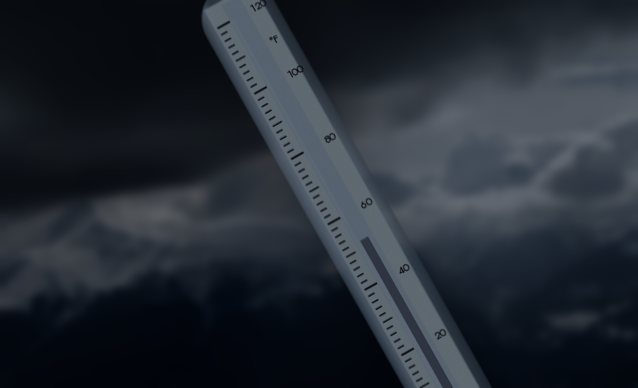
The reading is 52 °F
